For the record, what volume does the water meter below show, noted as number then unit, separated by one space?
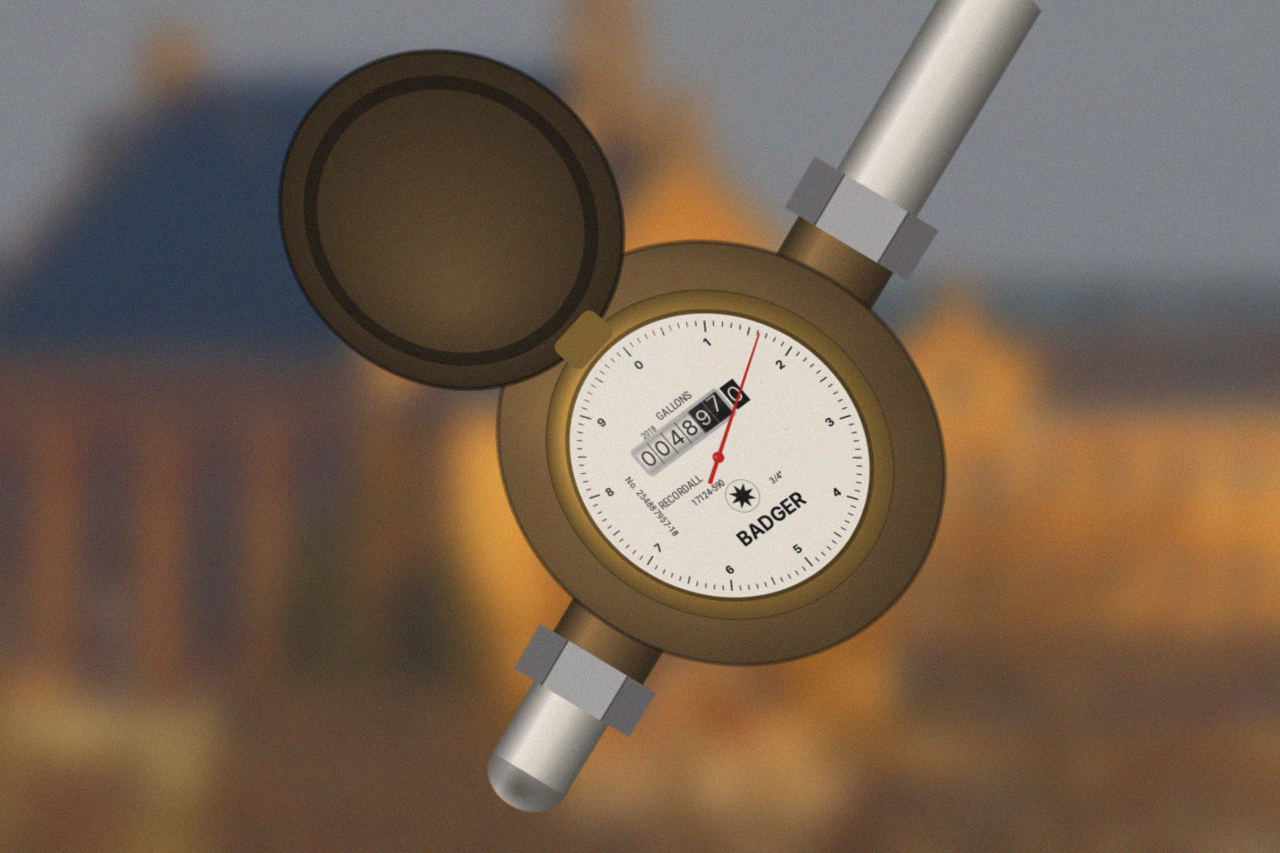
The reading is 48971.6 gal
